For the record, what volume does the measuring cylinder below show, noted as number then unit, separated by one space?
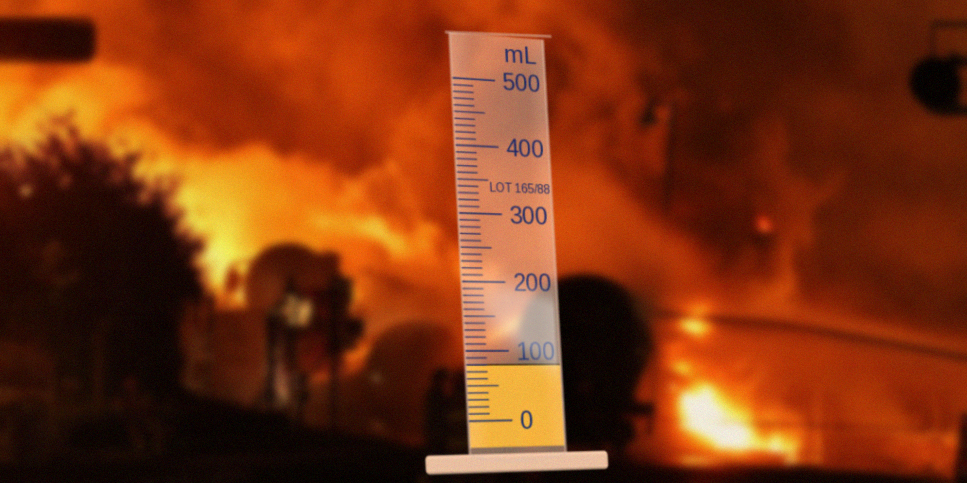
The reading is 80 mL
